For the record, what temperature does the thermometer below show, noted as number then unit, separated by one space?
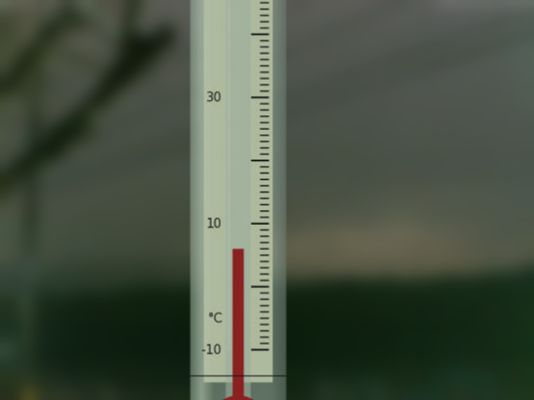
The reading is 6 °C
